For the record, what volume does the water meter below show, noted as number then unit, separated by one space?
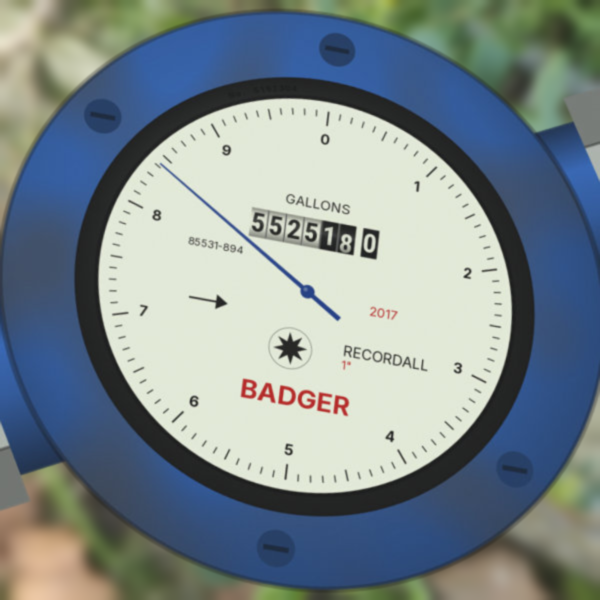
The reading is 5525178.4 gal
